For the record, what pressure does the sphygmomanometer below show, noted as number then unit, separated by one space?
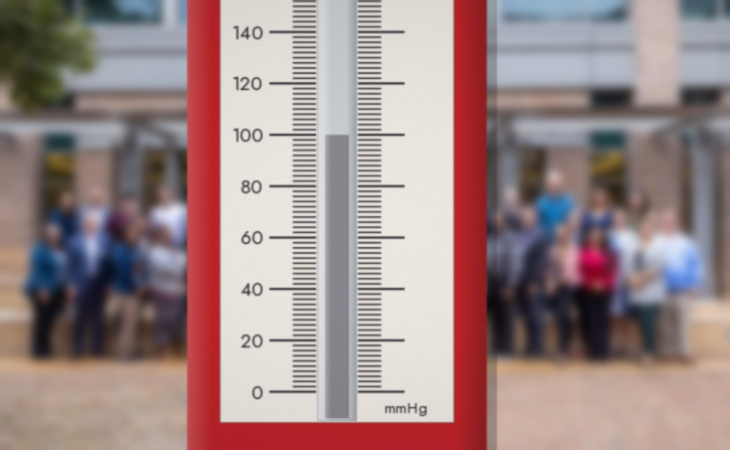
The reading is 100 mmHg
